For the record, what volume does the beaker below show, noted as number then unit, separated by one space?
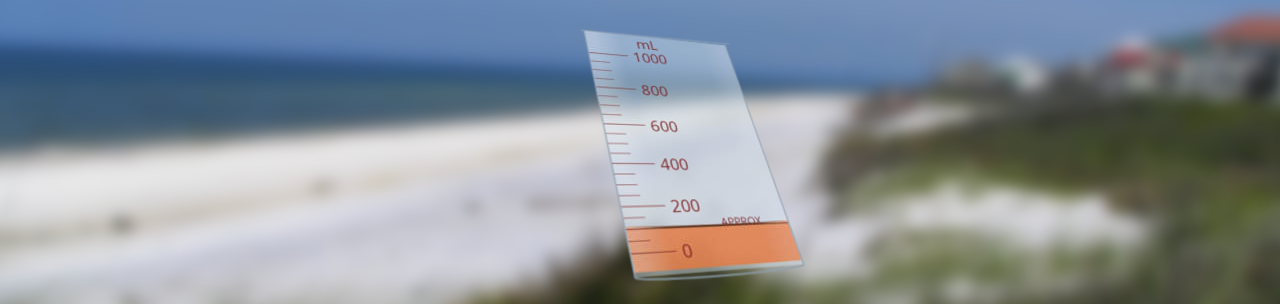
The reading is 100 mL
